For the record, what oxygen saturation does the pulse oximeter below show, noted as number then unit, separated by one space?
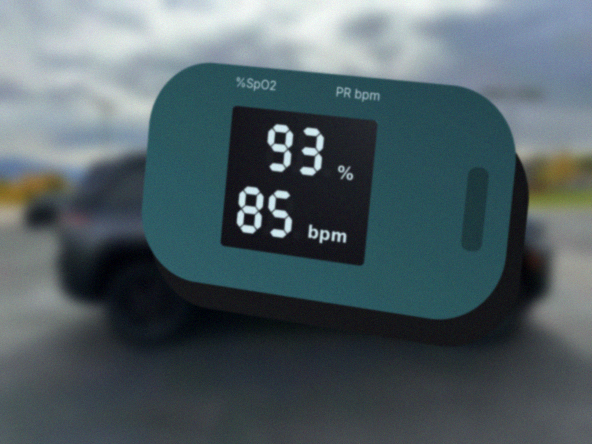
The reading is 93 %
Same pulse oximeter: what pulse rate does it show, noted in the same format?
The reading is 85 bpm
